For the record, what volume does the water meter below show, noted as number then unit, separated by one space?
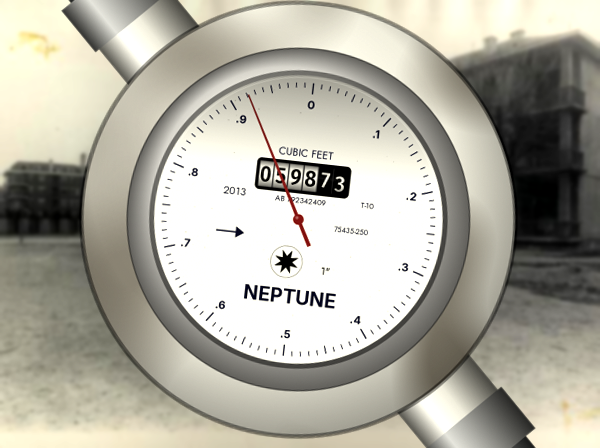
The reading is 59872.92 ft³
